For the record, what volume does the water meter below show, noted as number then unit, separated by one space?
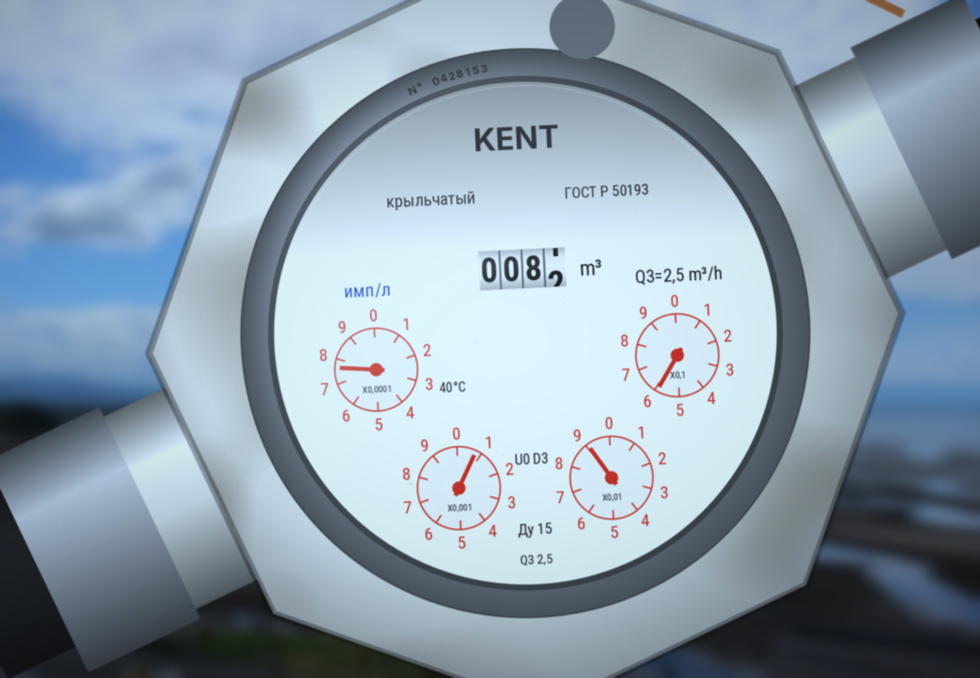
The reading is 81.5907 m³
